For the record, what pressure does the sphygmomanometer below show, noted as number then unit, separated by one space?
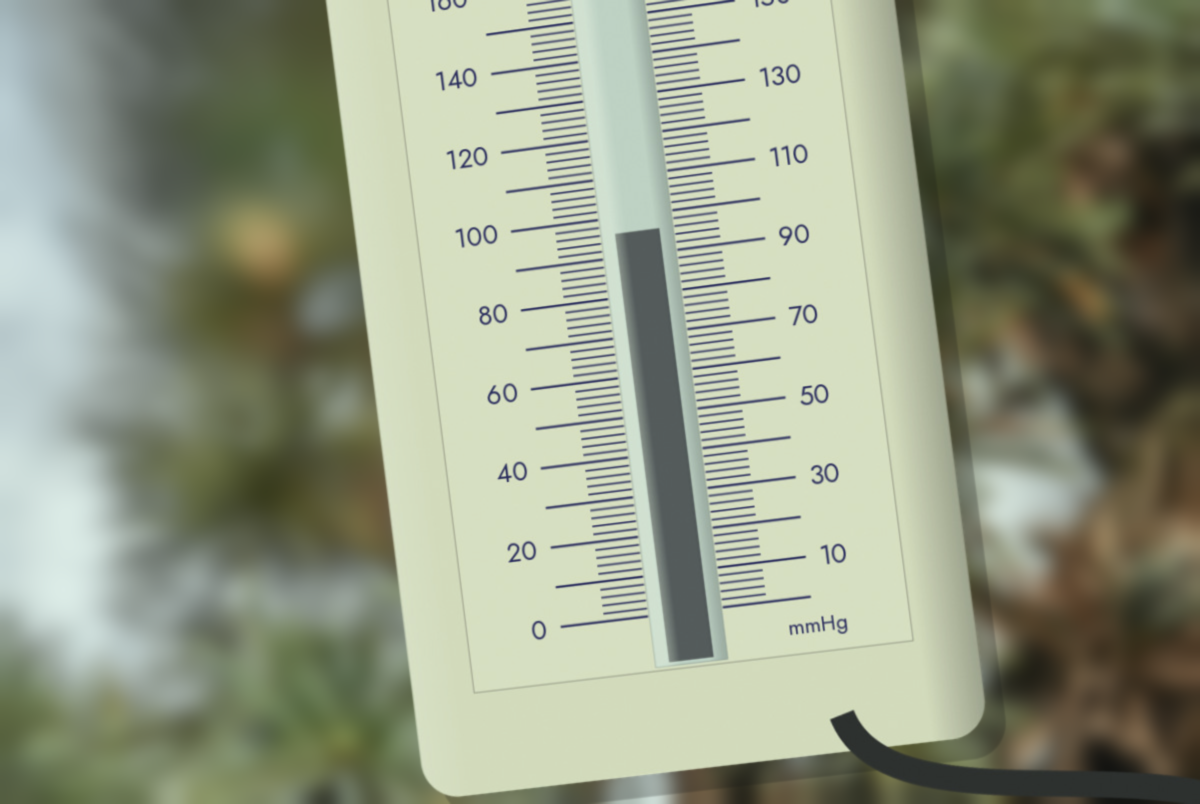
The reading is 96 mmHg
